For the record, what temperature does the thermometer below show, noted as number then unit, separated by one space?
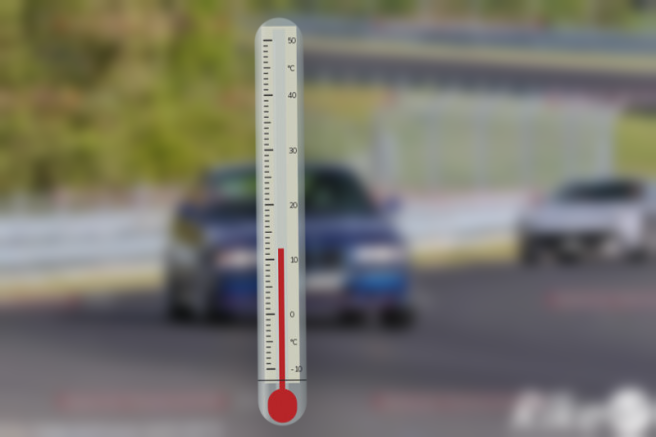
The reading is 12 °C
